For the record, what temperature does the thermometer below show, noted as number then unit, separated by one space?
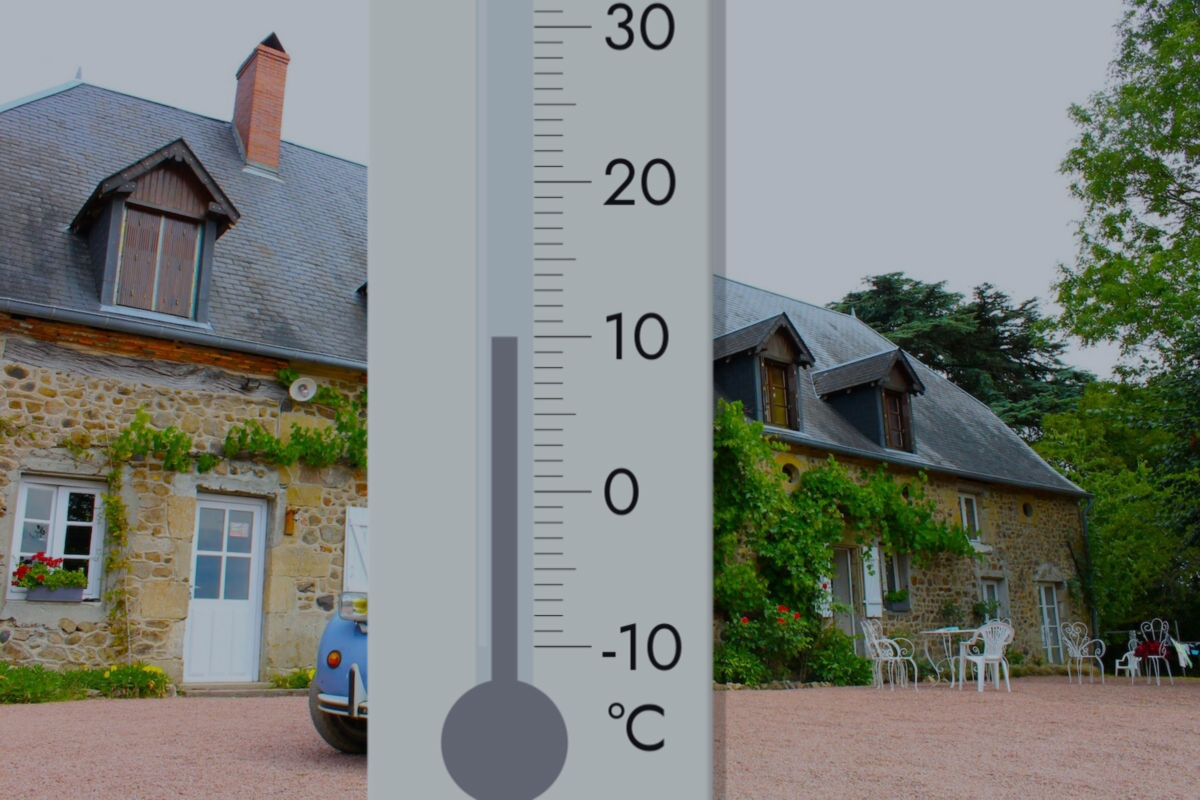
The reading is 10 °C
